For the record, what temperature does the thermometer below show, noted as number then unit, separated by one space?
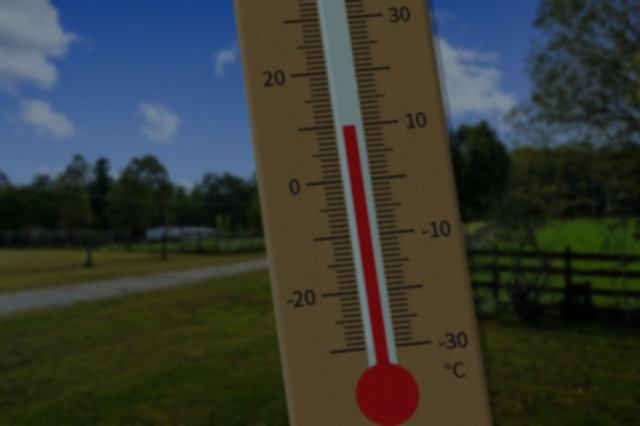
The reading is 10 °C
